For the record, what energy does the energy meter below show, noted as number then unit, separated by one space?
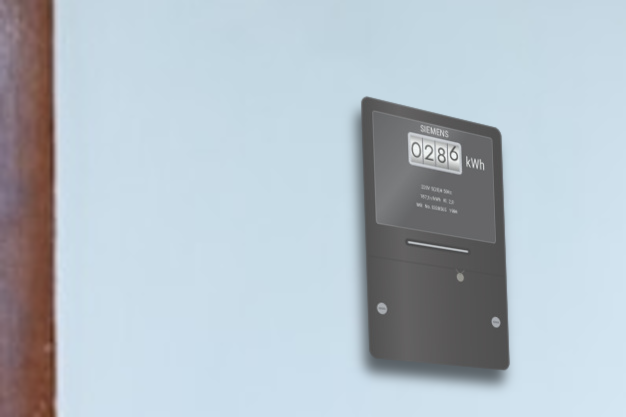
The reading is 286 kWh
